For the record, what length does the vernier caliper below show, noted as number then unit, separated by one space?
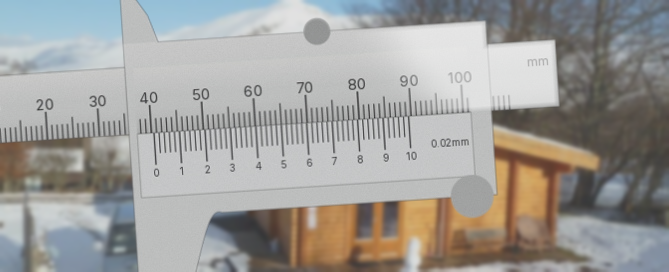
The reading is 40.5 mm
